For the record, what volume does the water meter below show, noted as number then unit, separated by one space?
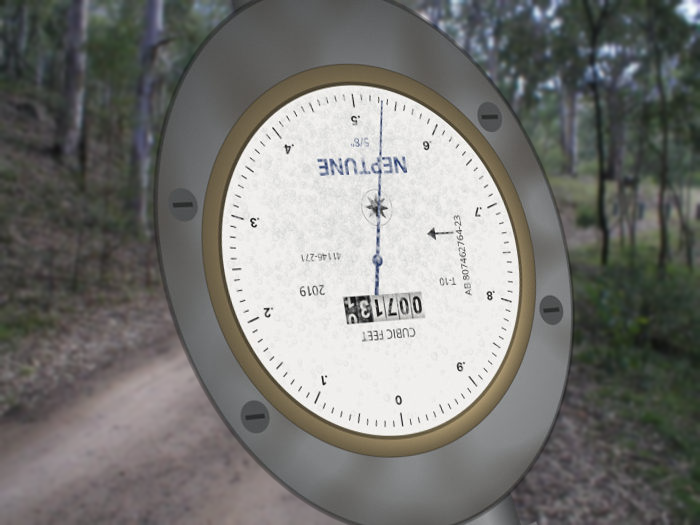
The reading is 7130.53 ft³
